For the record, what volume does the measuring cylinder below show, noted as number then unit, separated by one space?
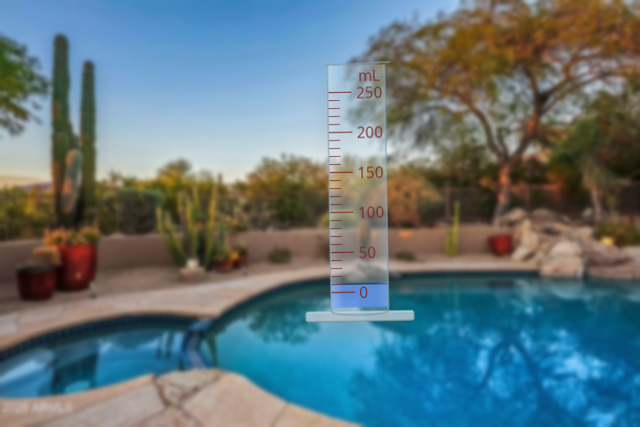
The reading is 10 mL
